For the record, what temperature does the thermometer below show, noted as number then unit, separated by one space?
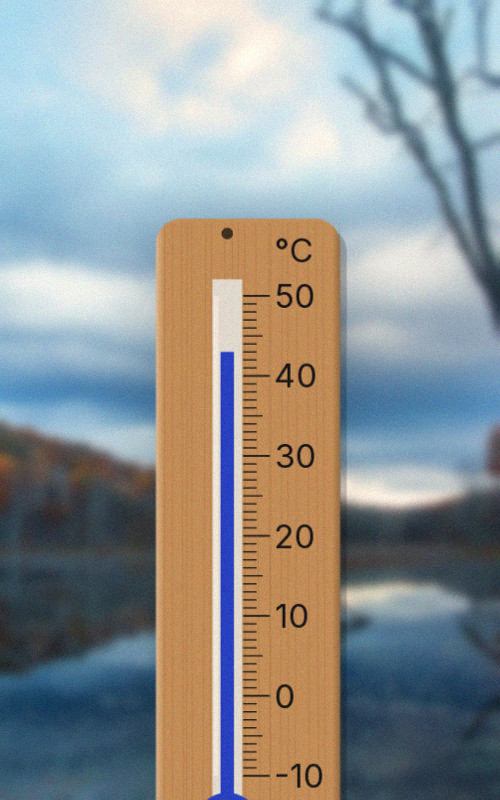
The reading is 43 °C
